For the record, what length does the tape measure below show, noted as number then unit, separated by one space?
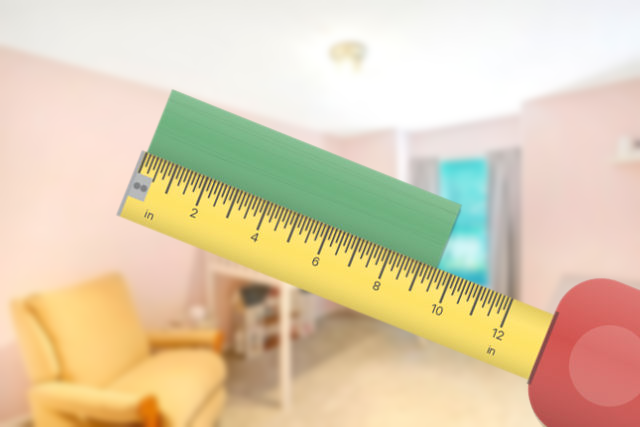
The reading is 9.5 in
